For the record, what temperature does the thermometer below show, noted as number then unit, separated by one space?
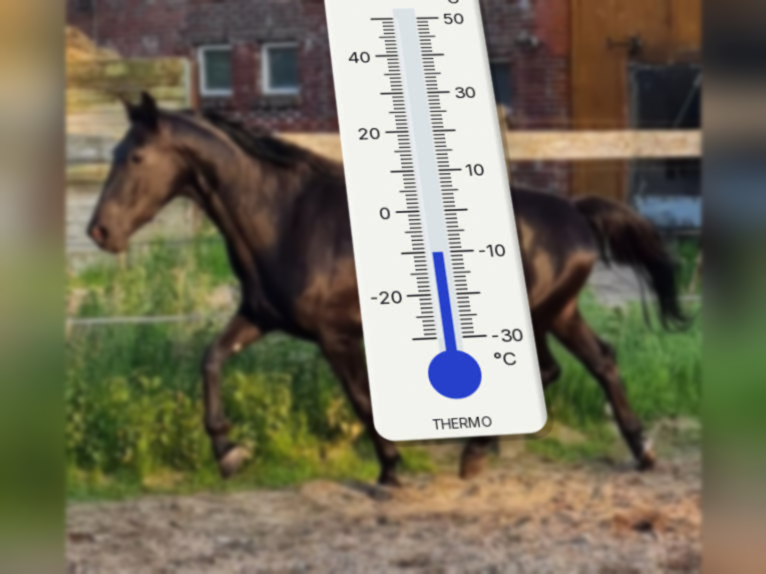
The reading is -10 °C
